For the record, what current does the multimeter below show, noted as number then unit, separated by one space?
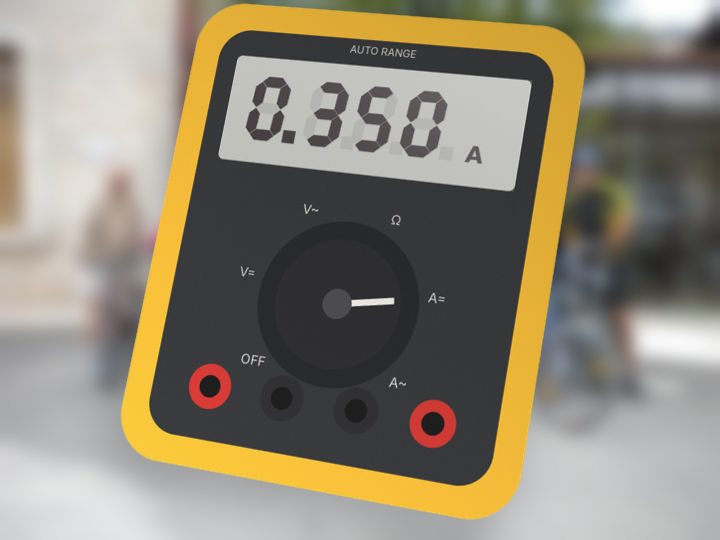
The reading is 0.350 A
